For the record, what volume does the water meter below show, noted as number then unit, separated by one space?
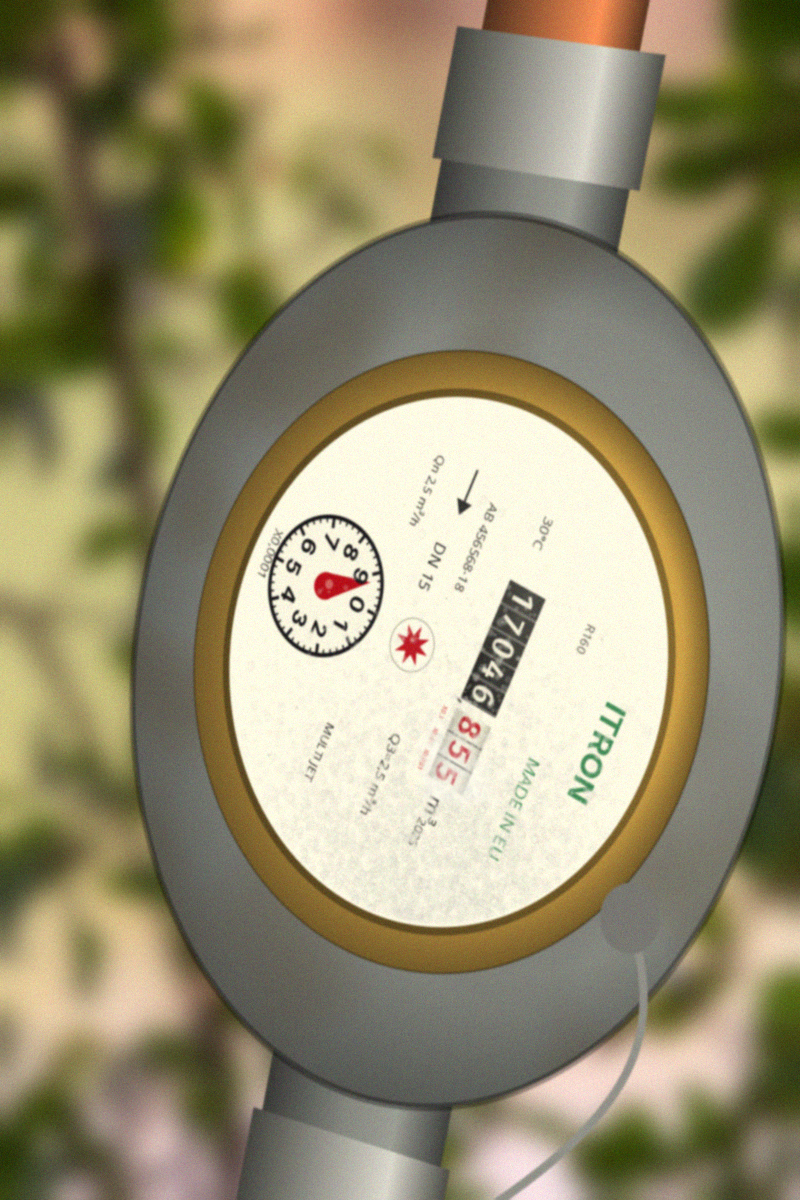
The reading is 17046.8549 m³
